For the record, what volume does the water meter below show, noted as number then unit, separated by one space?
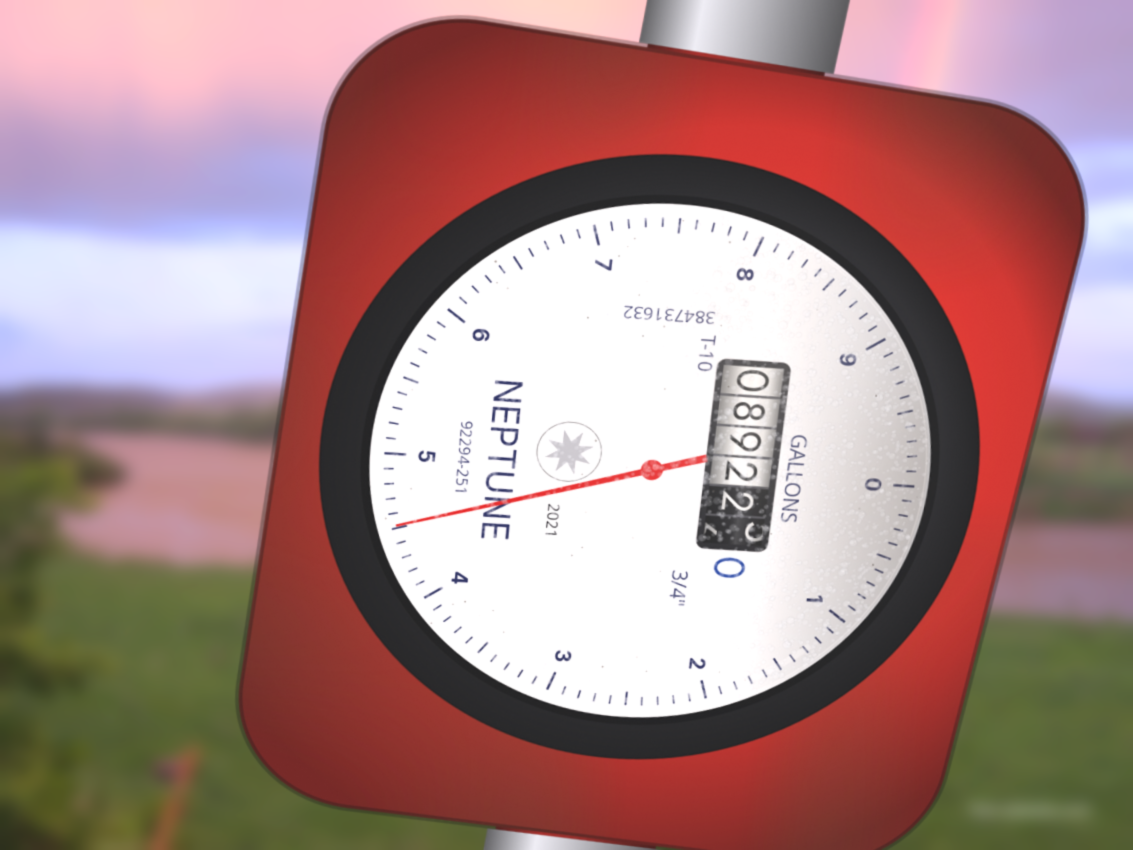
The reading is 892254.5 gal
